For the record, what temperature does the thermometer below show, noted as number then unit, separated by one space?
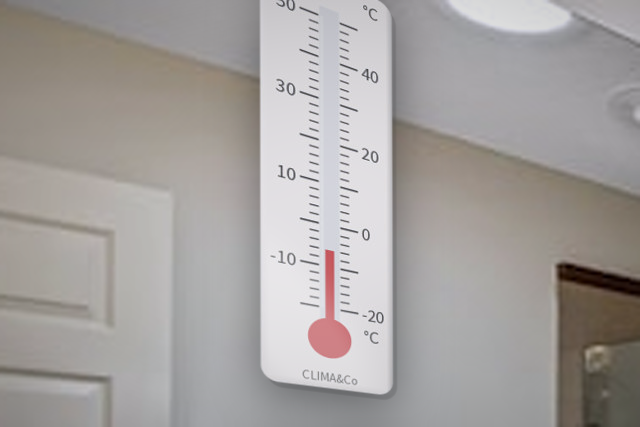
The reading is -6 °C
